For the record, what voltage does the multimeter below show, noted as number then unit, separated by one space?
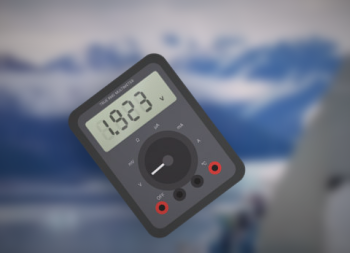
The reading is 1.923 V
